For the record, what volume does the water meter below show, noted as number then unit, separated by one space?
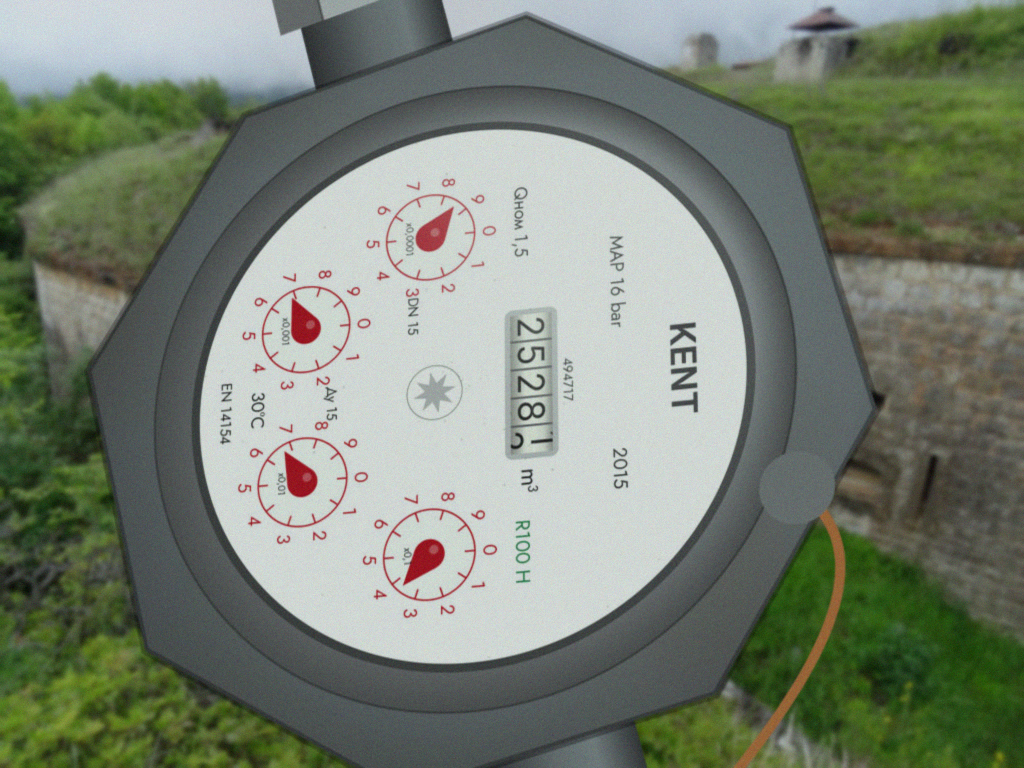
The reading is 25281.3668 m³
